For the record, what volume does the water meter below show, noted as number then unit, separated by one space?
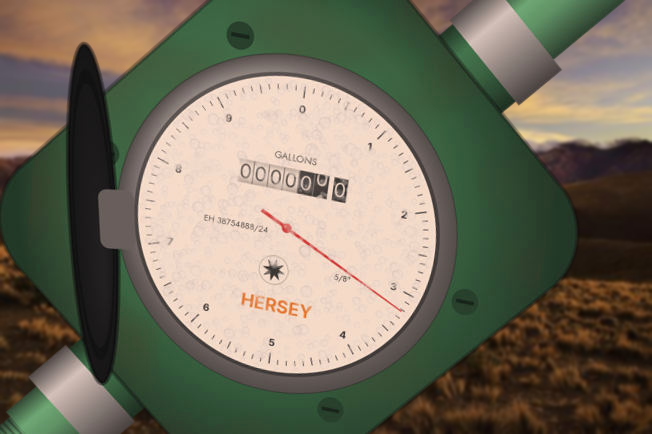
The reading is 3.2 gal
